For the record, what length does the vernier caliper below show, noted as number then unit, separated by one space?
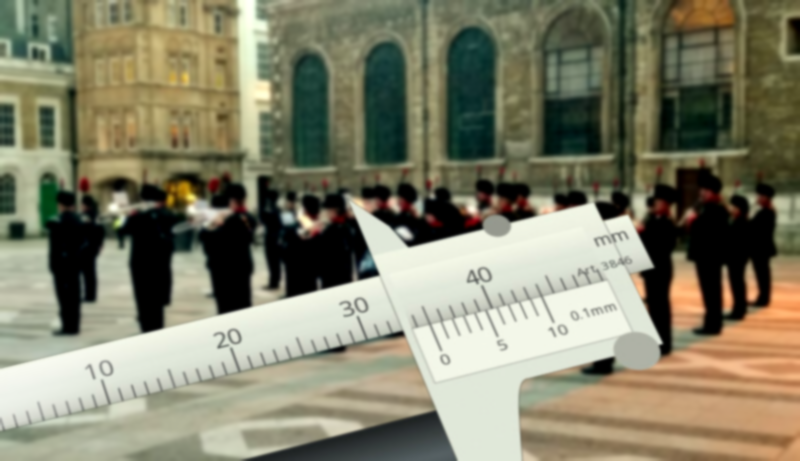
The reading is 35.0 mm
